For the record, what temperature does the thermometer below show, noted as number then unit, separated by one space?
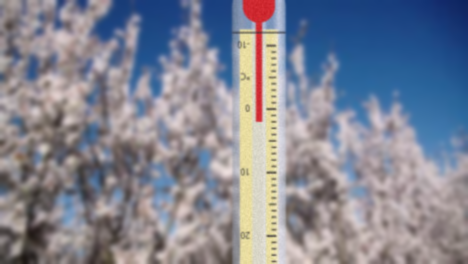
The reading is 2 °C
